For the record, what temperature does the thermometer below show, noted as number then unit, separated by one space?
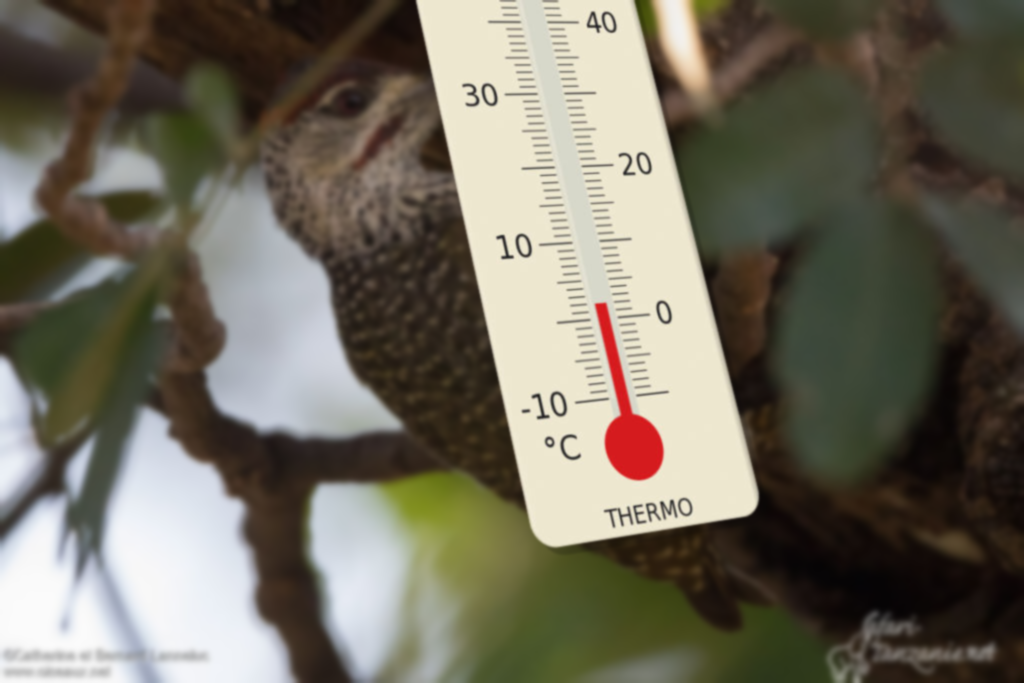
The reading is 2 °C
